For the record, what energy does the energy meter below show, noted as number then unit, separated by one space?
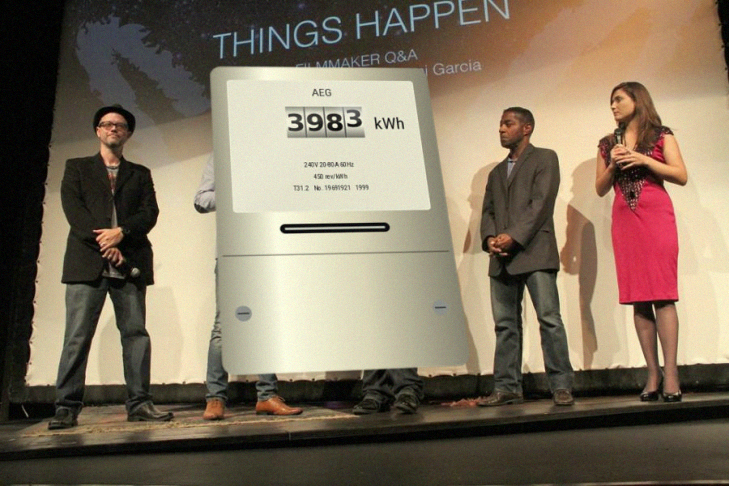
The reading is 3983 kWh
